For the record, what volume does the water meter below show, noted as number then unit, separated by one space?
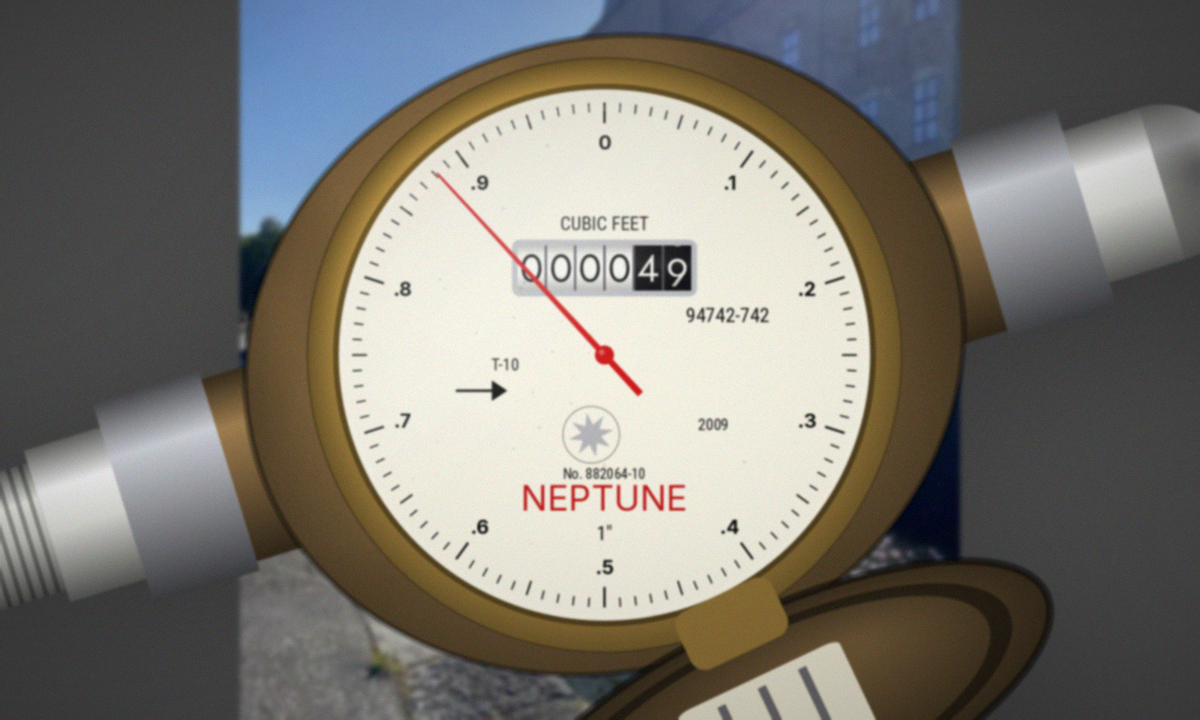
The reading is 48.88 ft³
